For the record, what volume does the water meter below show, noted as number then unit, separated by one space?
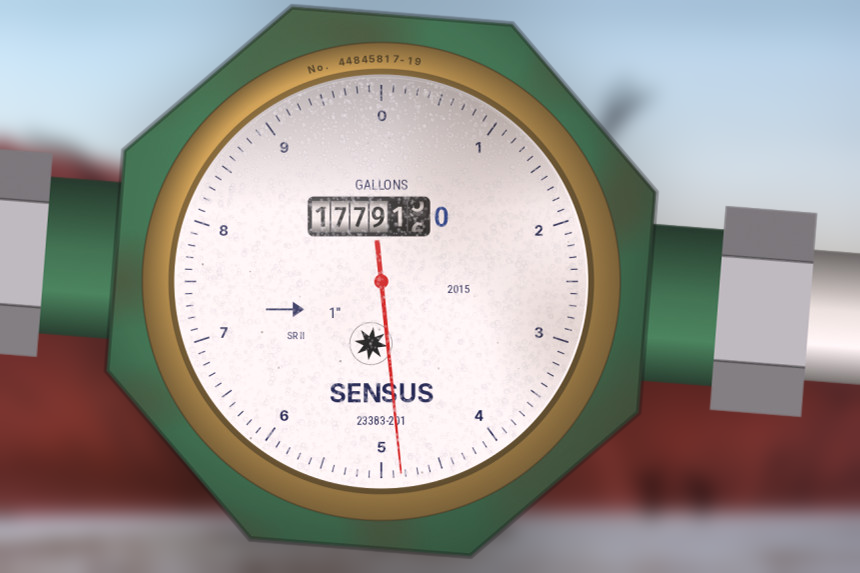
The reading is 1779154.8 gal
